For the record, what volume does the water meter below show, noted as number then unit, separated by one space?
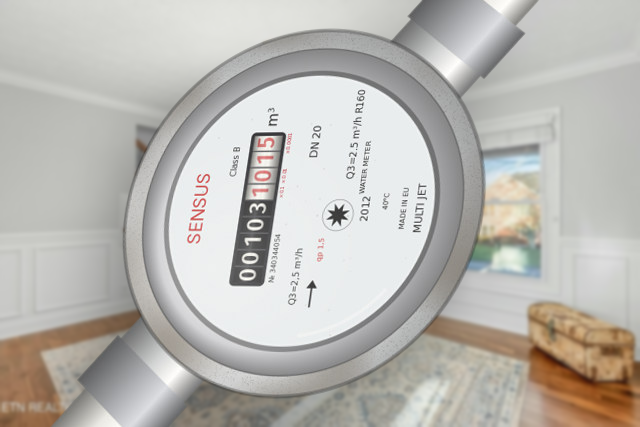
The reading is 103.1015 m³
